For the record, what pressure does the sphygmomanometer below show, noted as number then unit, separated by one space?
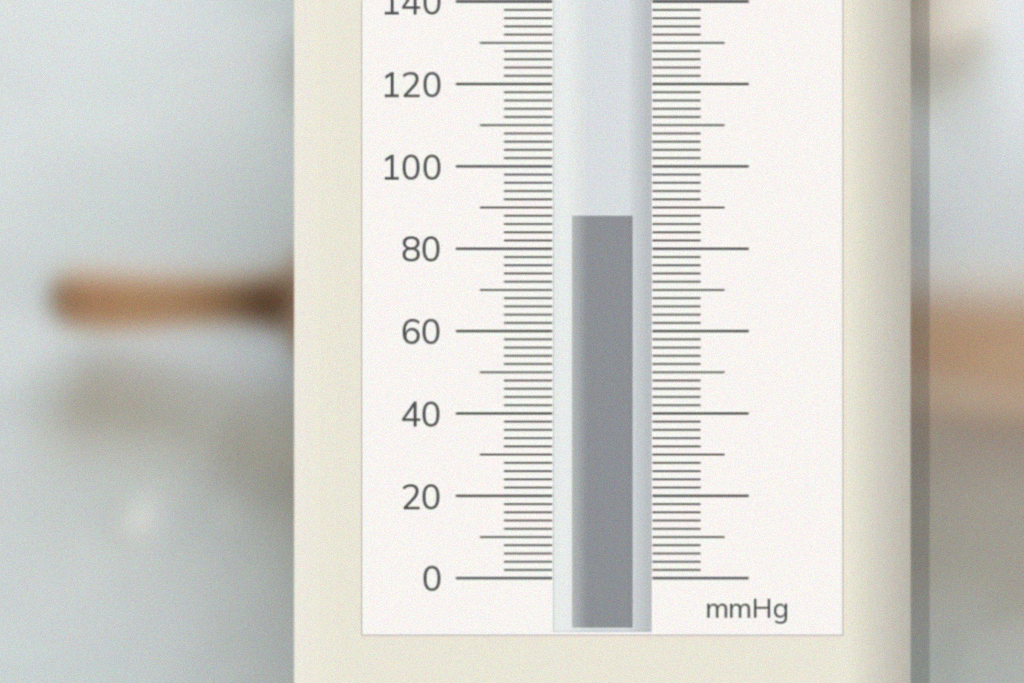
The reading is 88 mmHg
